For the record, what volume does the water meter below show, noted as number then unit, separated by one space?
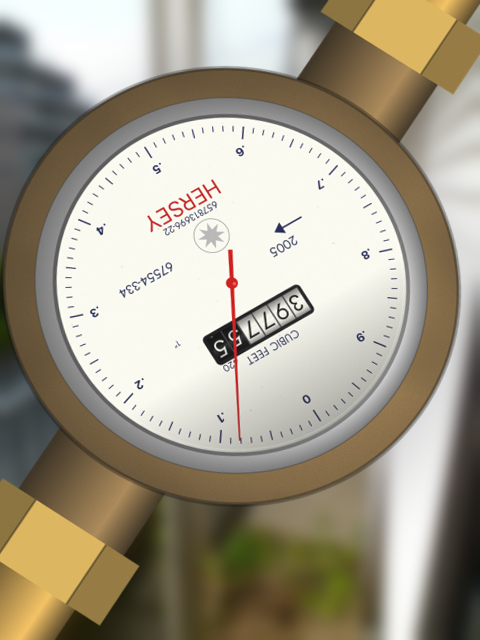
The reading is 397755.08 ft³
